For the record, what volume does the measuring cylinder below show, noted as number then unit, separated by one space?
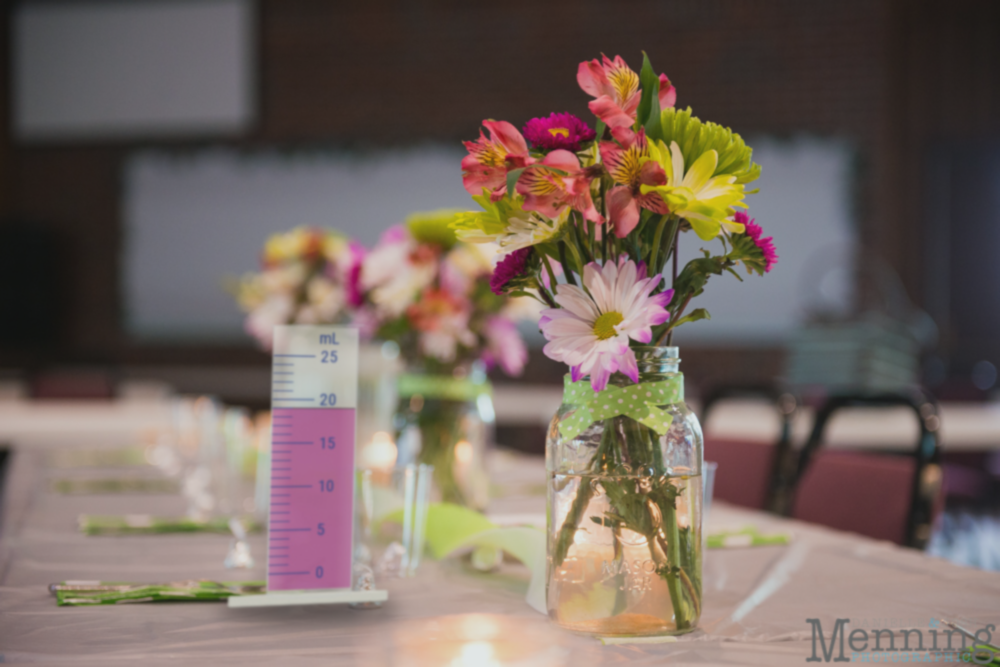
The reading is 19 mL
